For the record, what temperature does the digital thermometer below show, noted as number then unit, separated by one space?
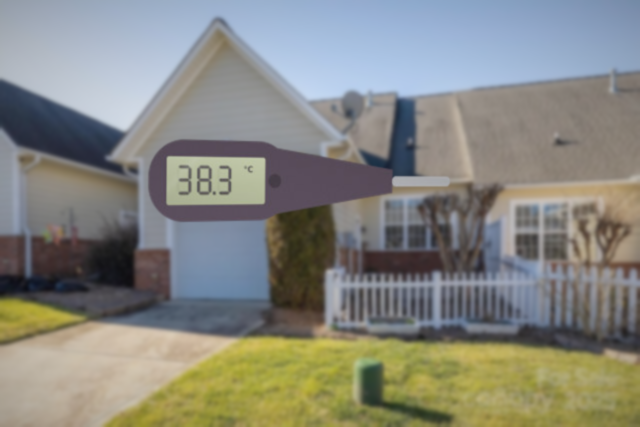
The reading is 38.3 °C
